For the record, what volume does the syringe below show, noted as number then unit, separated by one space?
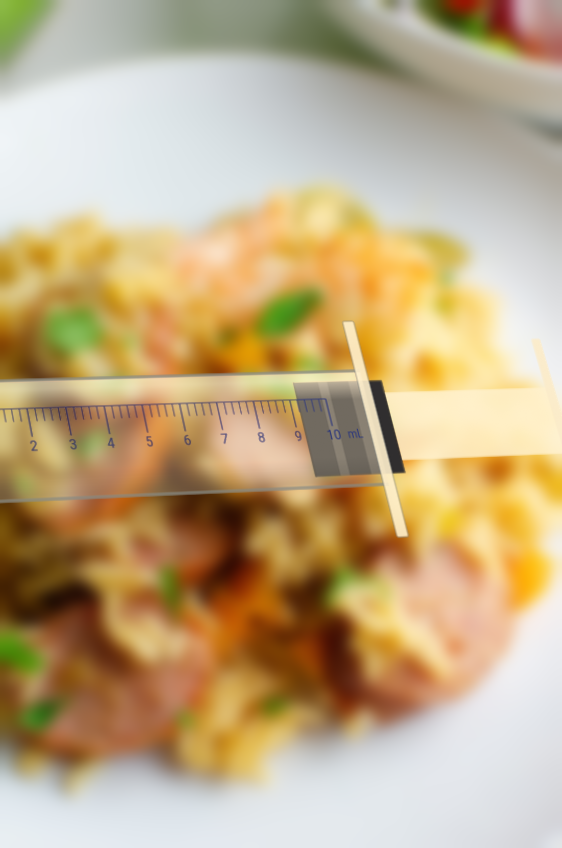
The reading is 9.2 mL
